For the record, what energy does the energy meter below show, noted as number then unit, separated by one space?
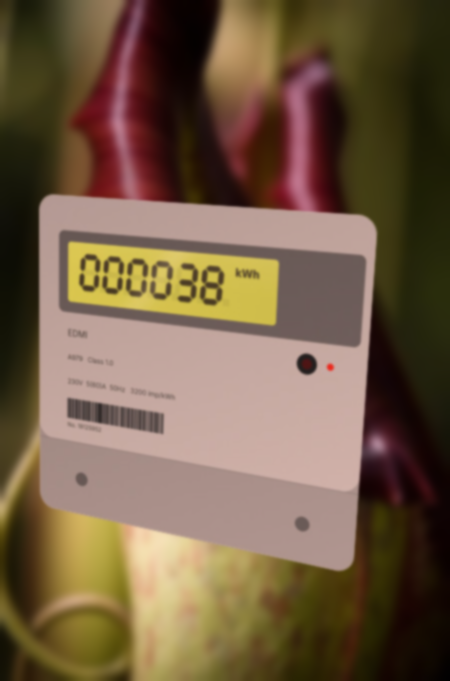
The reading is 38 kWh
